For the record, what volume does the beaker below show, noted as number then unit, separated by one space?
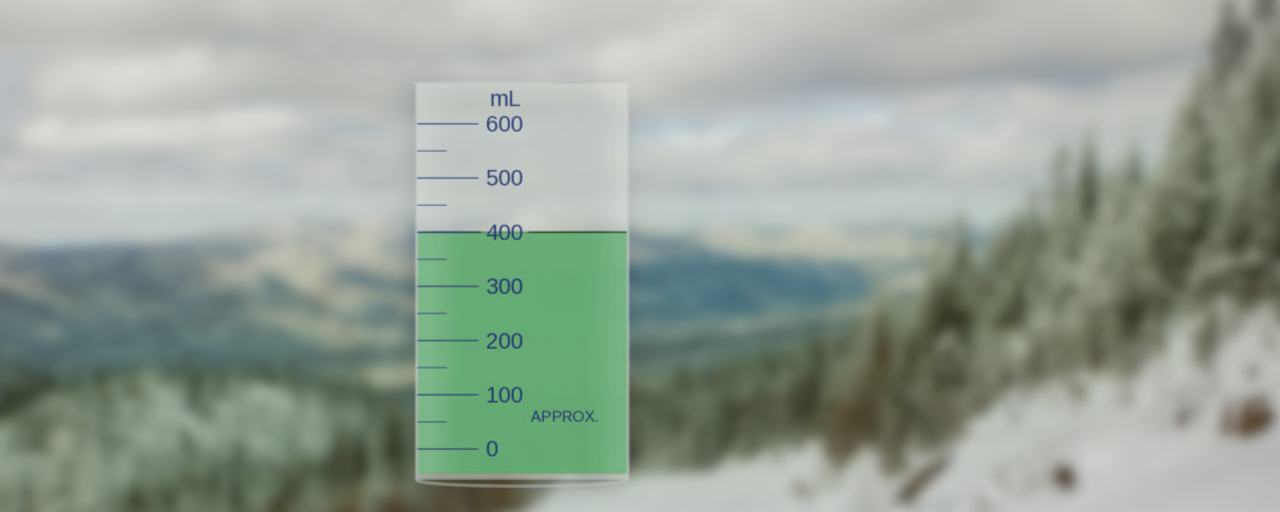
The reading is 400 mL
